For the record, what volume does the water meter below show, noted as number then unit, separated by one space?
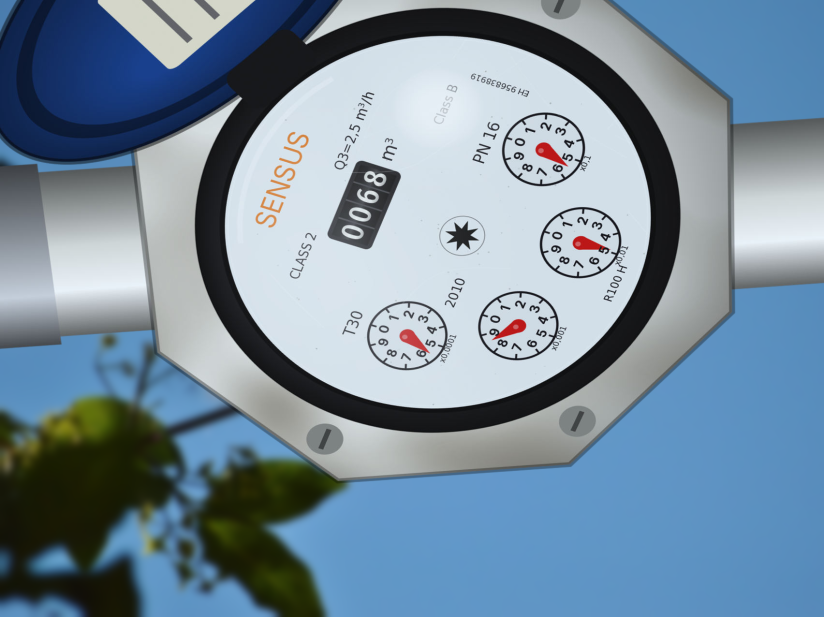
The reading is 68.5485 m³
